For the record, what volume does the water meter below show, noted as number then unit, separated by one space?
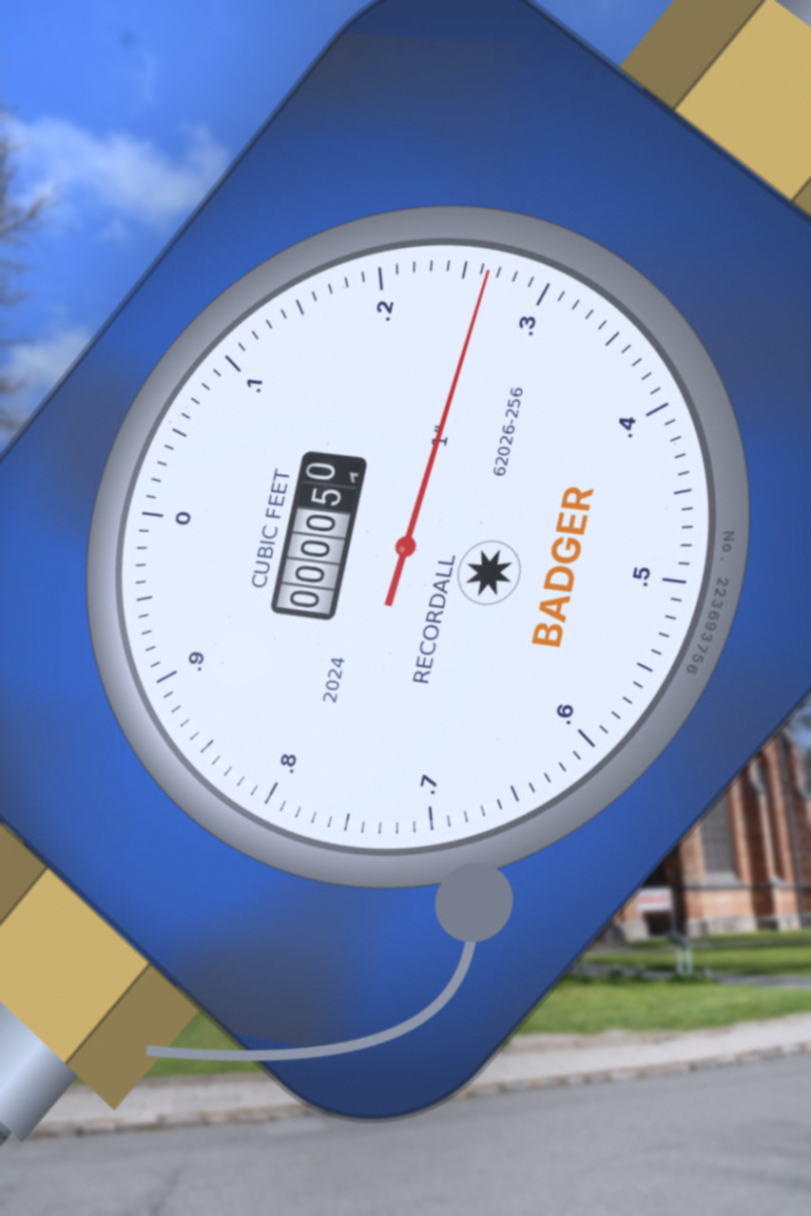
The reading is 50.26 ft³
